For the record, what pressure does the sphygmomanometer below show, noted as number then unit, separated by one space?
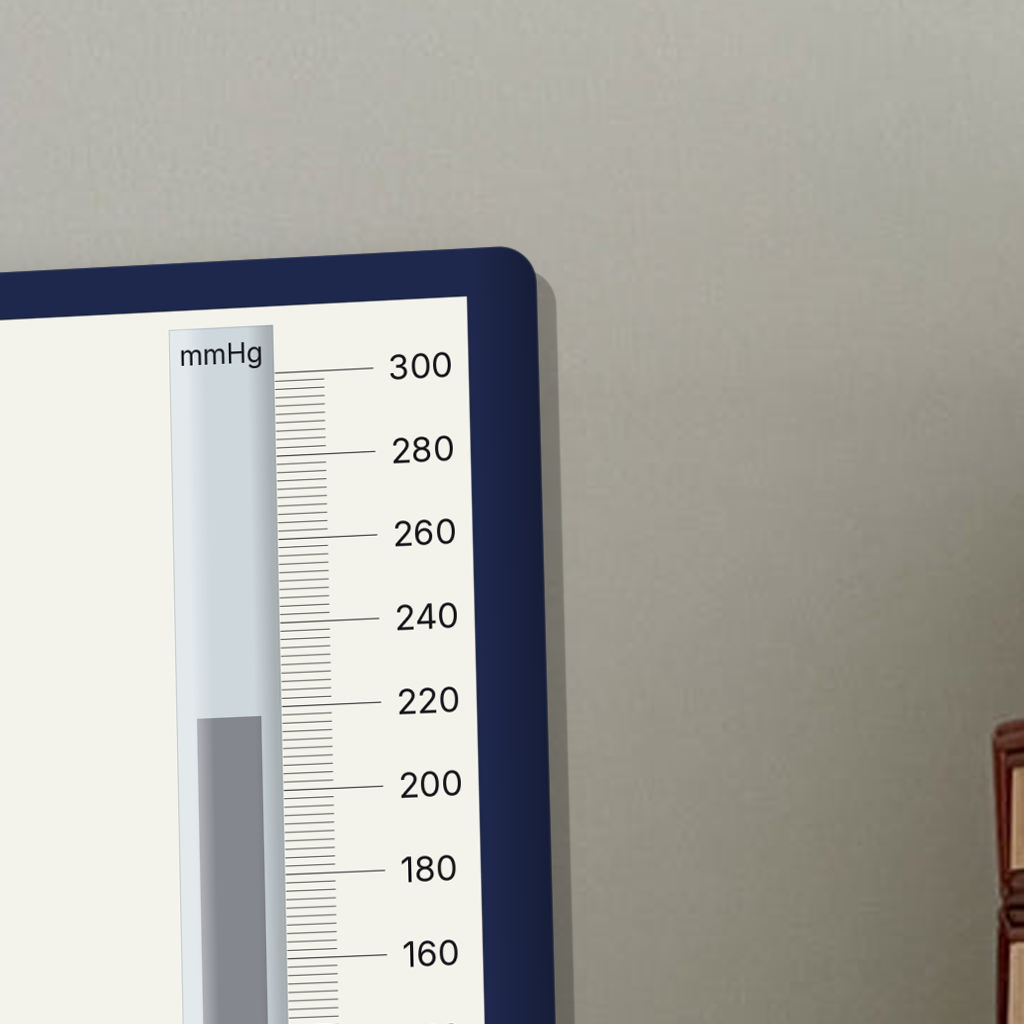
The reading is 218 mmHg
